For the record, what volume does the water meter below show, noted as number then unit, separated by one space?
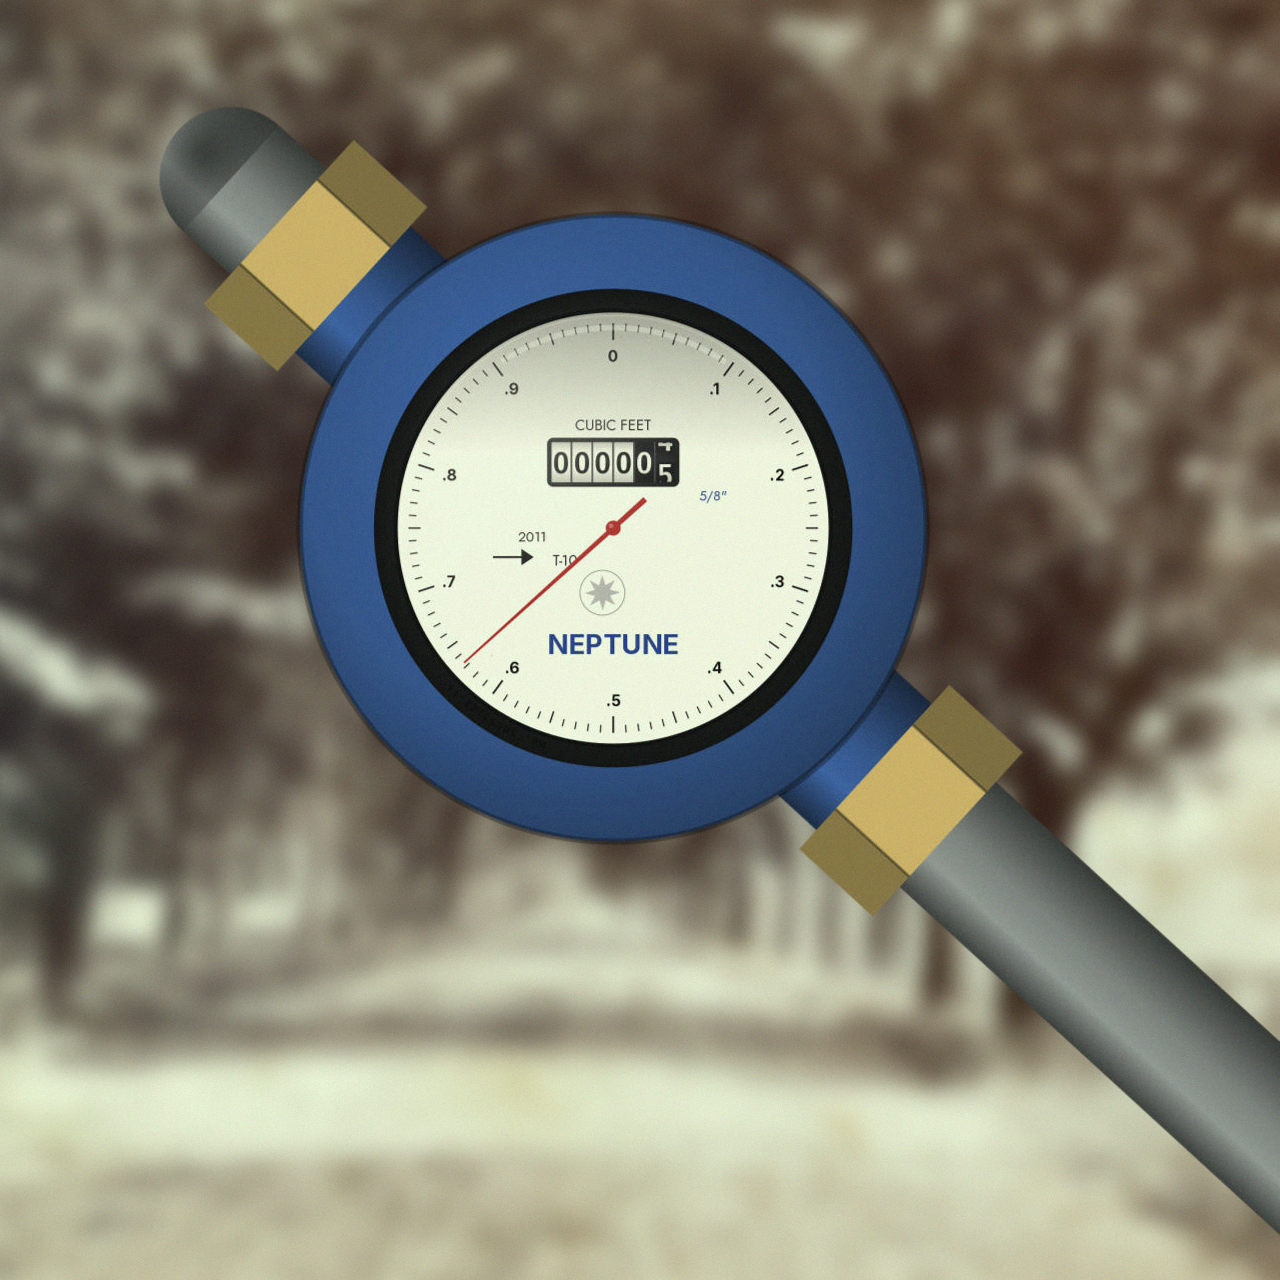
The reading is 4.63 ft³
